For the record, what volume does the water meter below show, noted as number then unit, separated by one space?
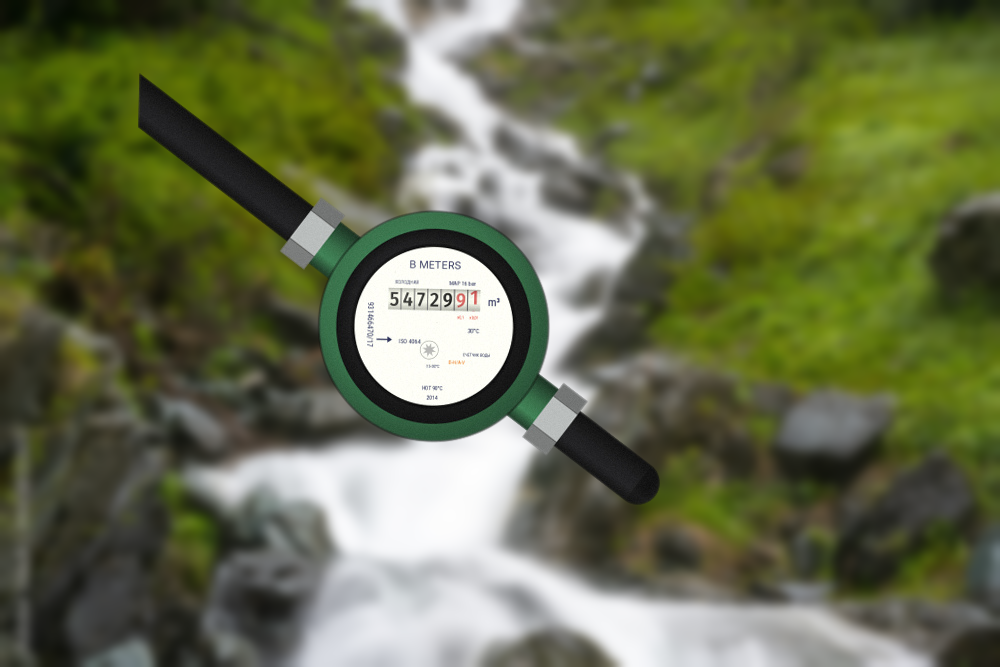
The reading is 54729.91 m³
